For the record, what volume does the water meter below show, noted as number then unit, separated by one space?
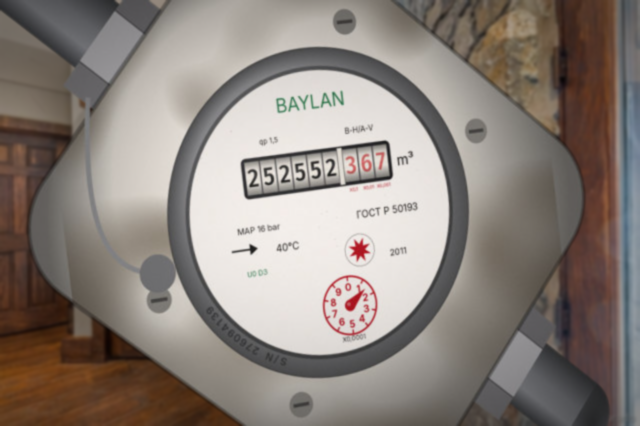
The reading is 252552.3671 m³
